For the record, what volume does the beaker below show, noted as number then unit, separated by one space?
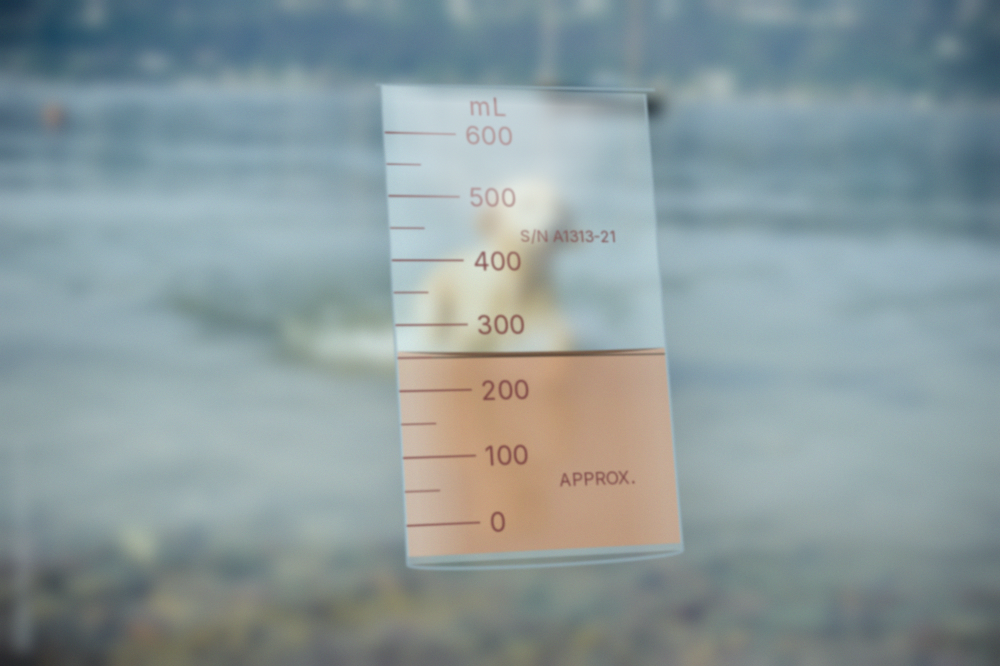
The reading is 250 mL
